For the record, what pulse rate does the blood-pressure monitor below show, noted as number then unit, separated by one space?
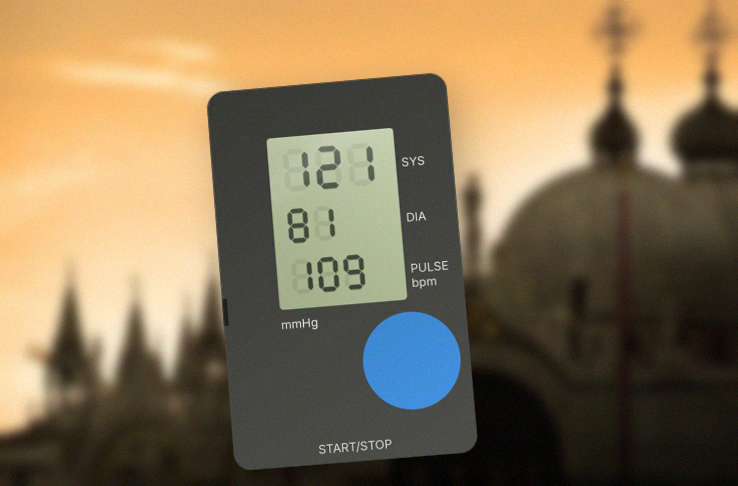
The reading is 109 bpm
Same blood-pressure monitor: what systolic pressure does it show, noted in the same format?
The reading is 121 mmHg
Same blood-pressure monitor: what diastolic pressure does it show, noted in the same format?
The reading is 81 mmHg
